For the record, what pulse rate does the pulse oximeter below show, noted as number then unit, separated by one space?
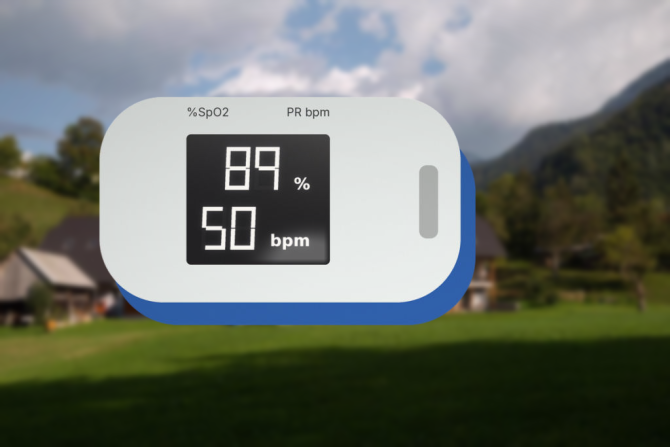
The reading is 50 bpm
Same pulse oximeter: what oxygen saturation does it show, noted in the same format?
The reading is 89 %
